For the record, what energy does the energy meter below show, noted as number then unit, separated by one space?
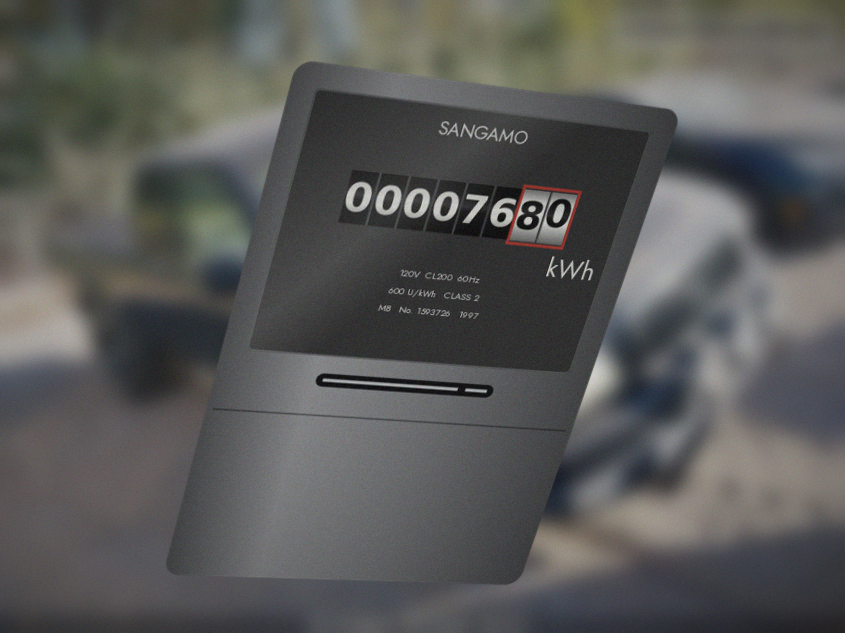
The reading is 76.80 kWh
